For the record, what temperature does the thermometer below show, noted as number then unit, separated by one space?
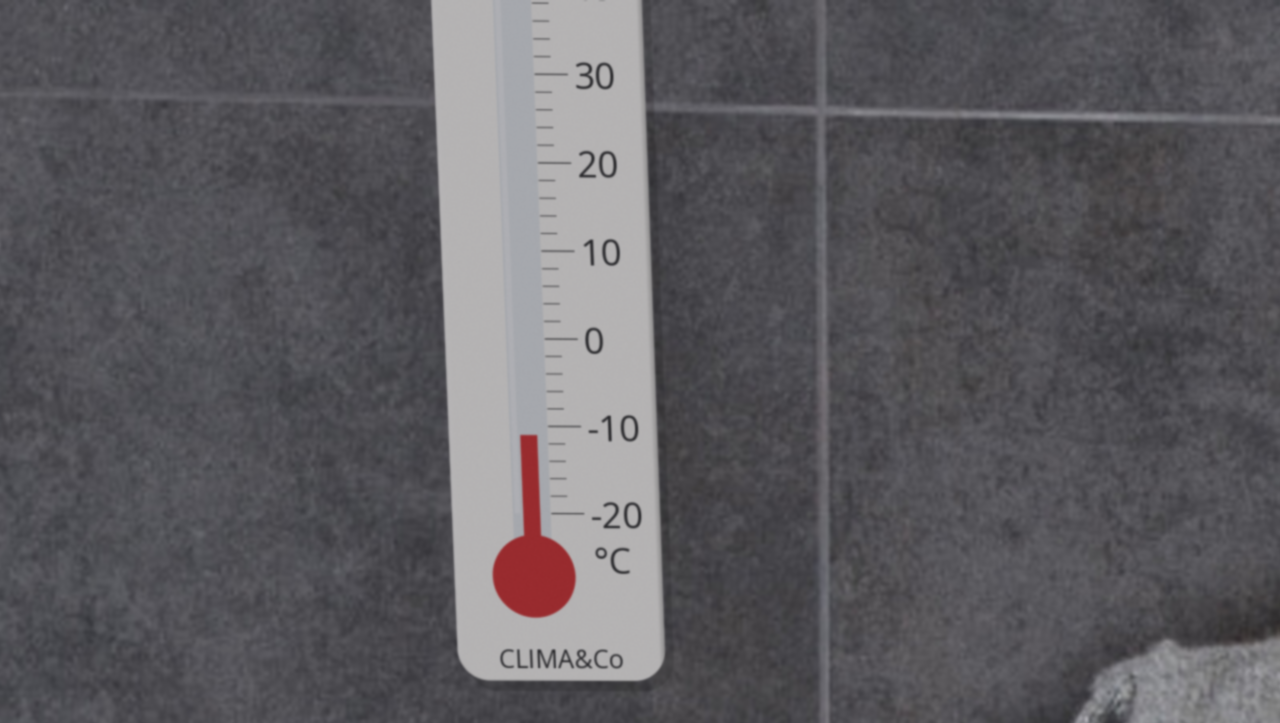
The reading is -11 °C
